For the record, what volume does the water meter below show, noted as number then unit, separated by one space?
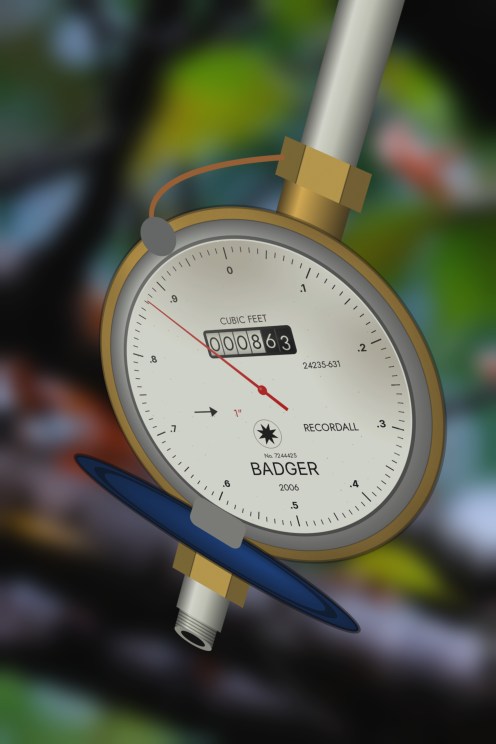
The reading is 862.87 ft³
